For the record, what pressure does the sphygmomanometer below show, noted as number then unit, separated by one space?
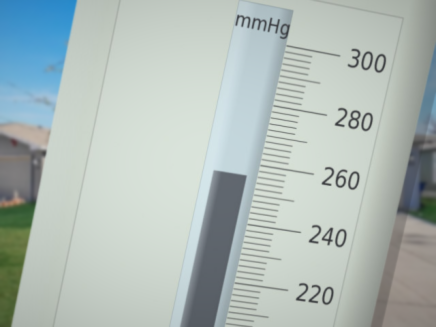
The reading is 256 mmHg
